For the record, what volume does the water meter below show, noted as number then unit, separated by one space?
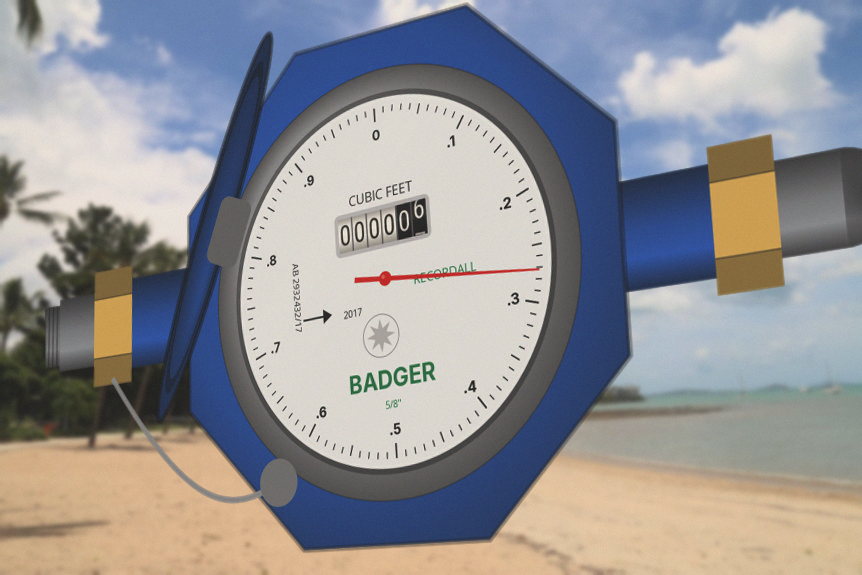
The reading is 6.27 ft³
